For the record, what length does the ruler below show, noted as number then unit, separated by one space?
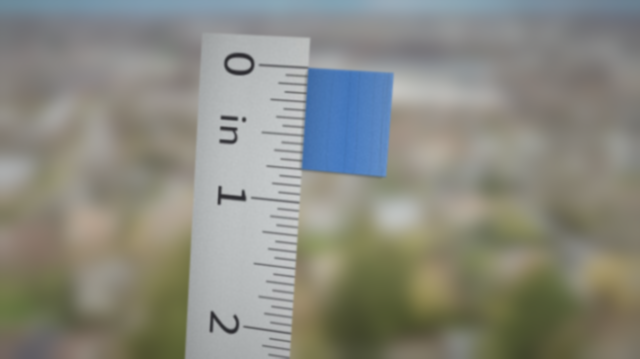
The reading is 0.75 in
